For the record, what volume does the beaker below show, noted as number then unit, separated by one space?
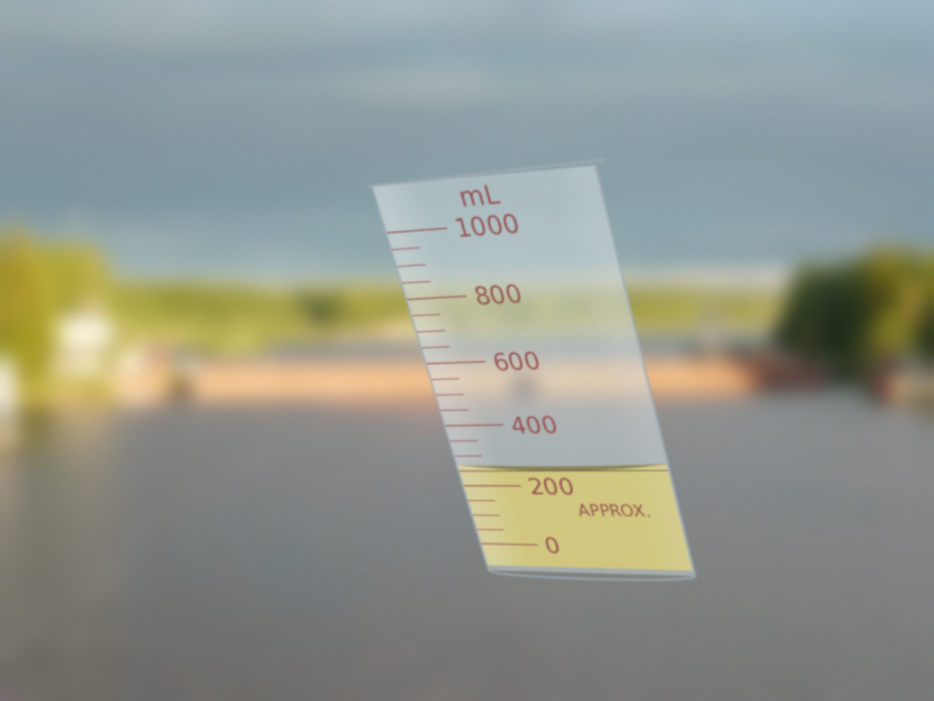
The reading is 250 mL
